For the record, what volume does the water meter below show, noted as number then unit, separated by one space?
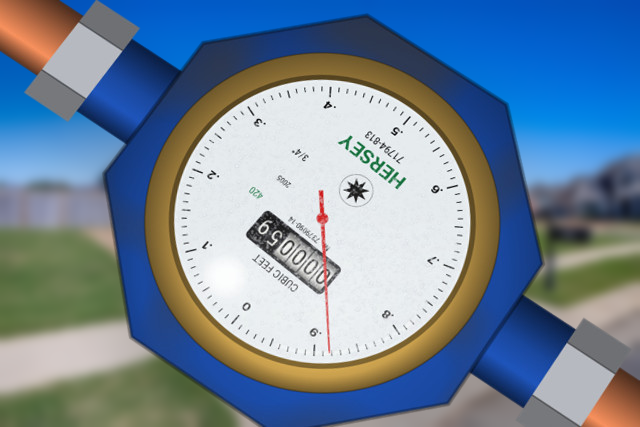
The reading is 58.88 ft³
